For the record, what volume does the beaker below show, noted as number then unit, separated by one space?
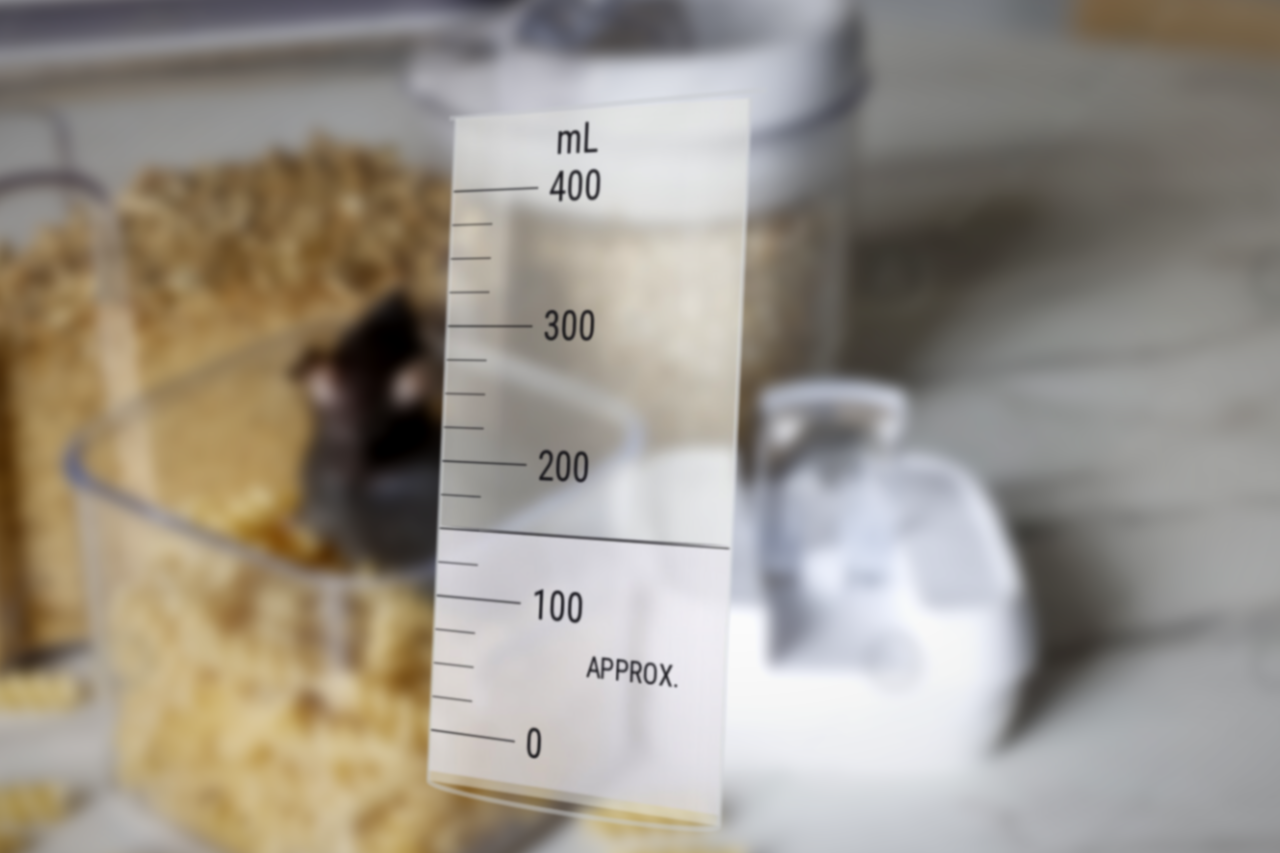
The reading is 150 mL
